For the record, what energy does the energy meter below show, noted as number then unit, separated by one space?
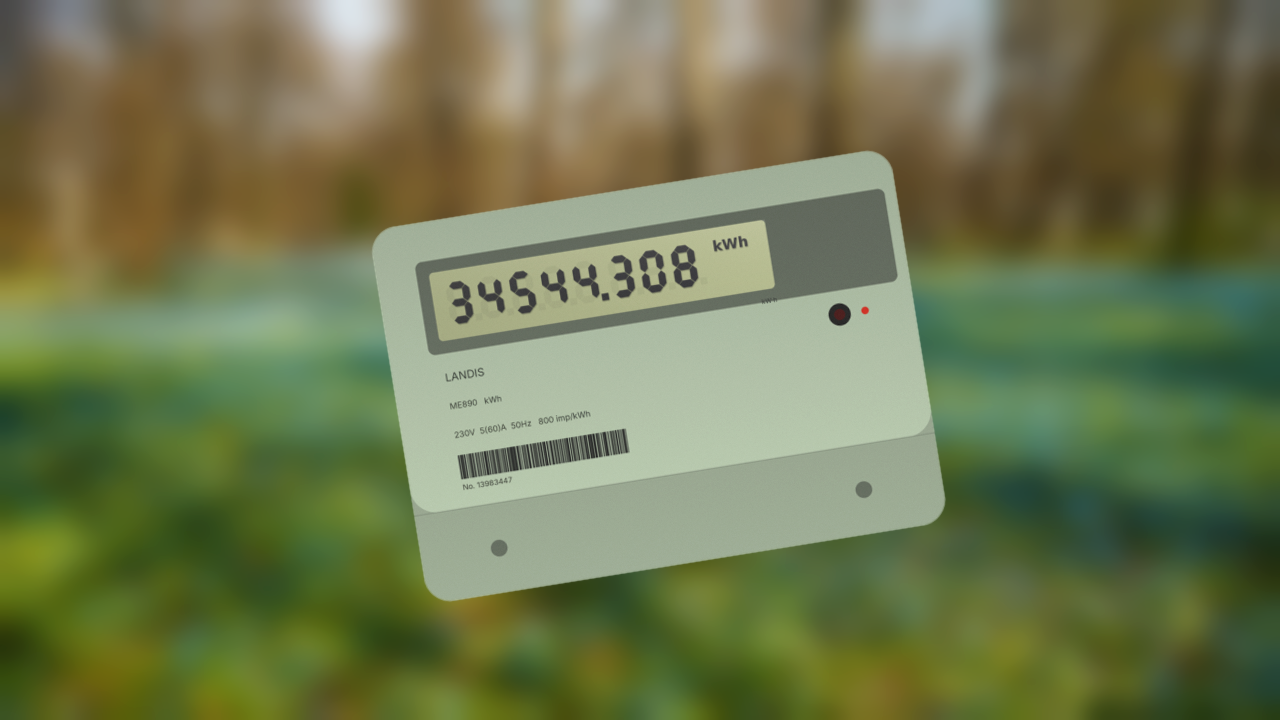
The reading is 34544.308 kWh
